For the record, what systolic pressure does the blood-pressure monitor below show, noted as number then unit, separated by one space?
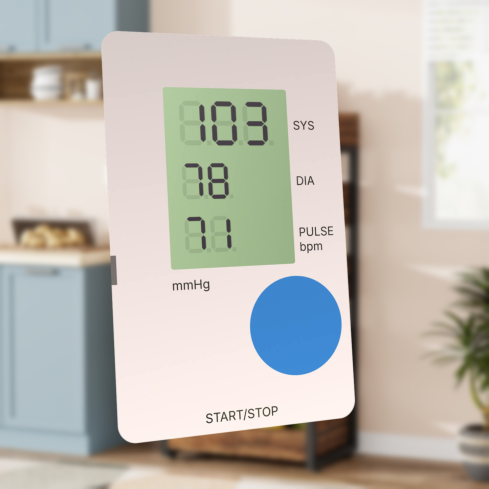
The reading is 103 mmHg
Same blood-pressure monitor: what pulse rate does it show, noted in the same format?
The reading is 71 bpm
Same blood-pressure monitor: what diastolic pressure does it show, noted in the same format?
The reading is 78 mmHg
